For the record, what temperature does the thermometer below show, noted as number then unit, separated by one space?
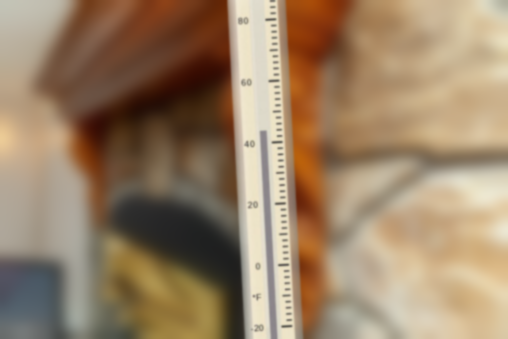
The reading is 44 °F
